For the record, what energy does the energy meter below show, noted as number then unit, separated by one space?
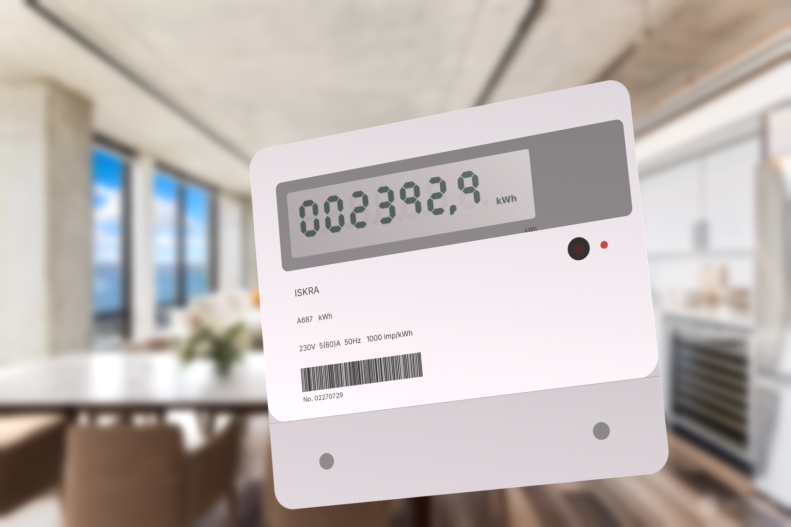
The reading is 2392.9 kWh
